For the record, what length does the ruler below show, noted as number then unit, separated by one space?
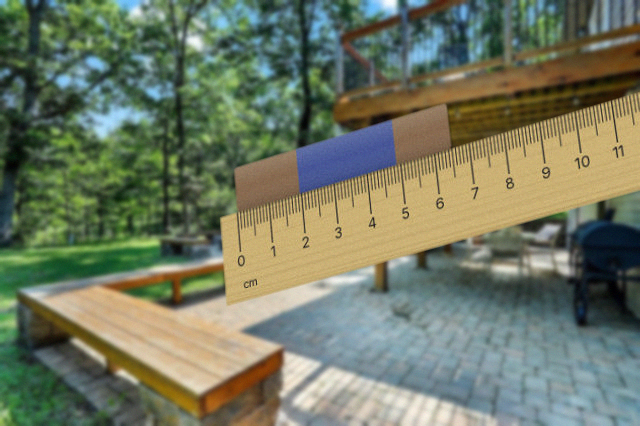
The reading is 6.5 cm
